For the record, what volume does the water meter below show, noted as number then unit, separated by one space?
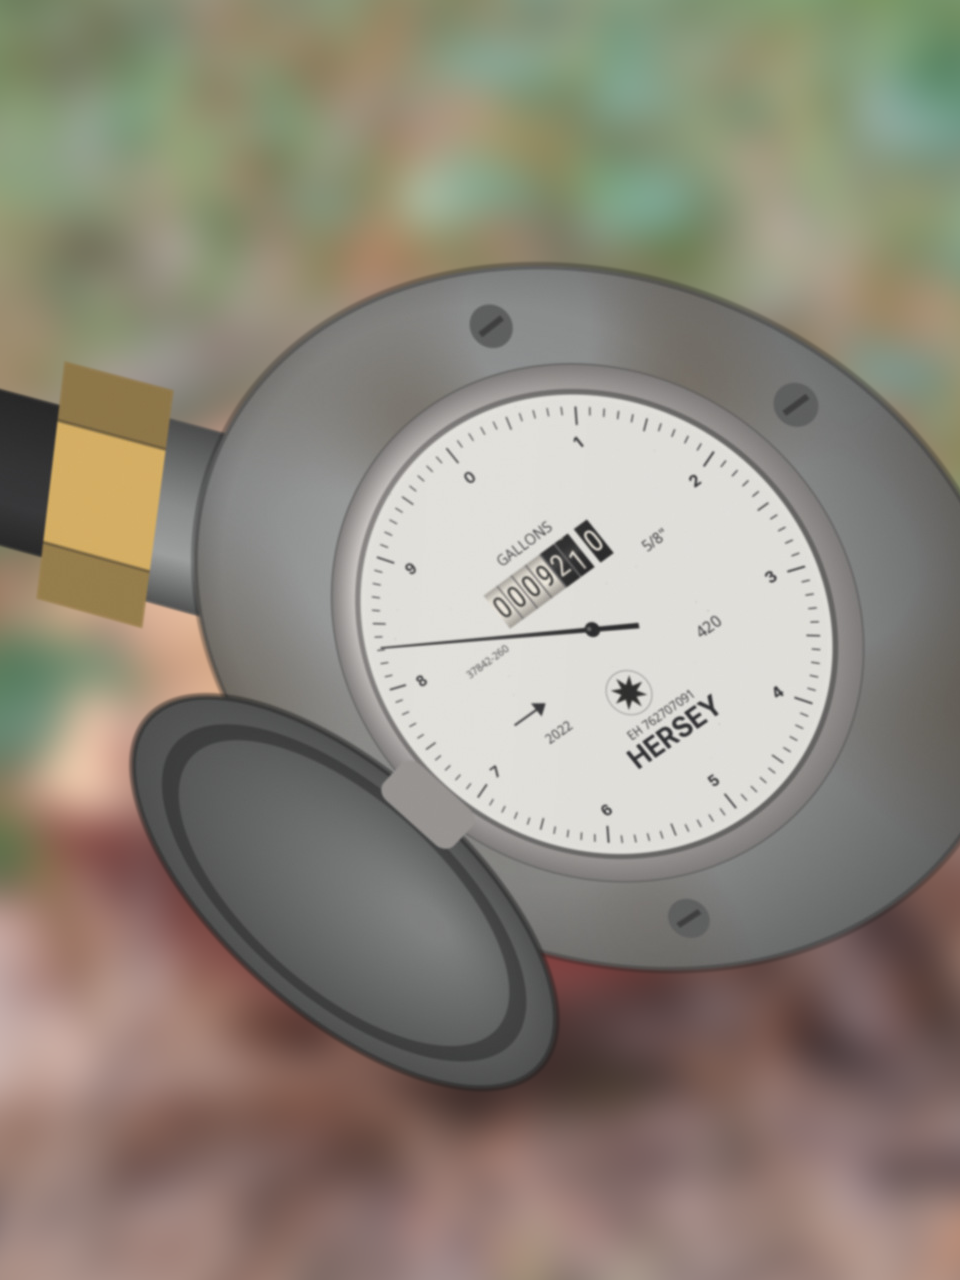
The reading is 9208.3 gal
